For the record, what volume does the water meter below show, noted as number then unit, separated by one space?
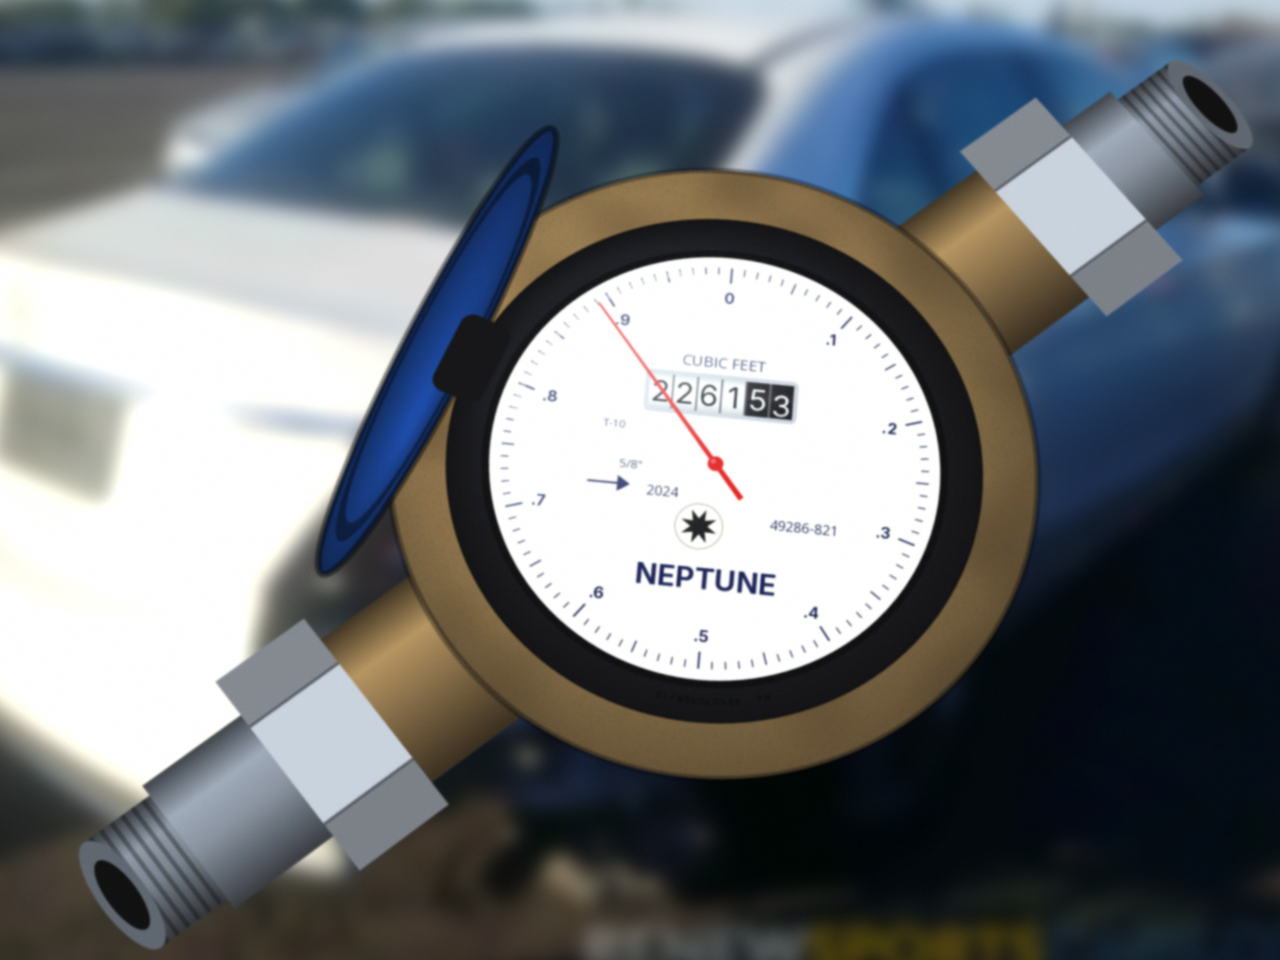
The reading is 226152.89 ft³
